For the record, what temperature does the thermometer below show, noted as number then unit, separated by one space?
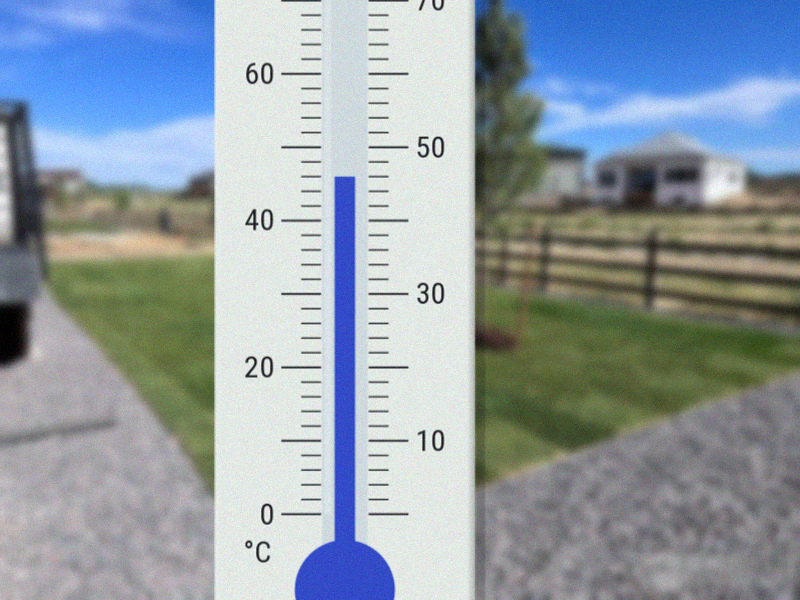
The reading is 46 °C
